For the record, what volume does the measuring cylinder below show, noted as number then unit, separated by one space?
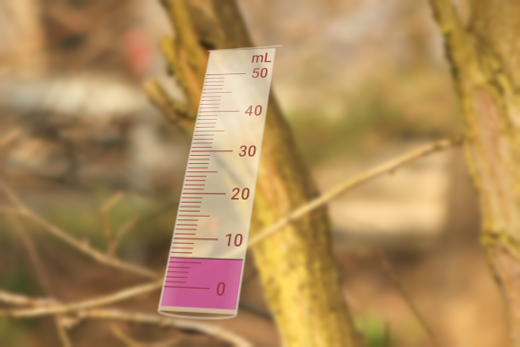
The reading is 6 mL
